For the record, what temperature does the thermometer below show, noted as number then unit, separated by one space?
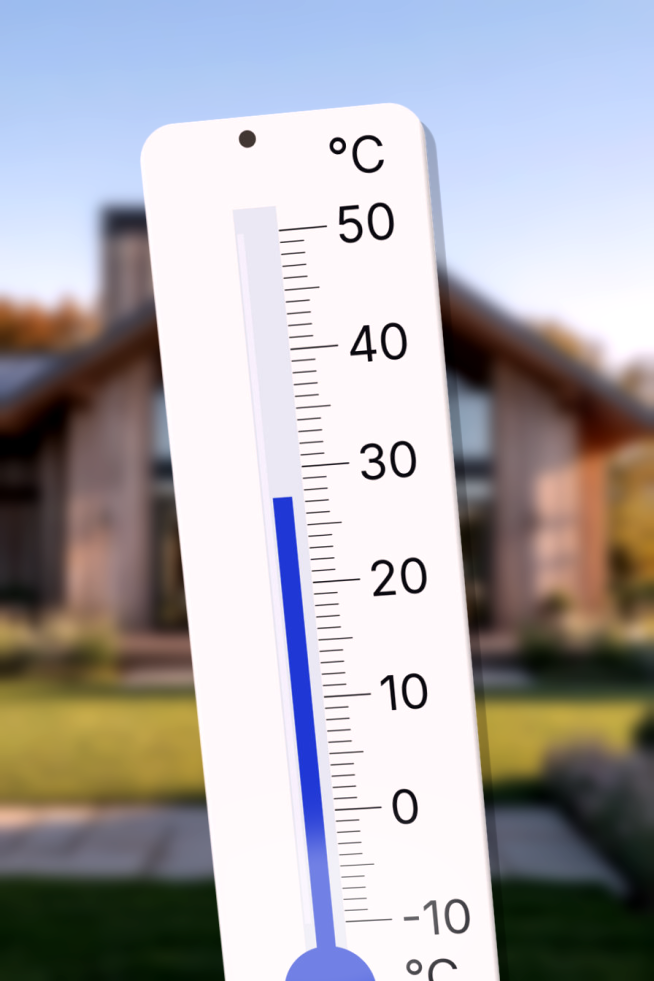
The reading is 27.5 °C
